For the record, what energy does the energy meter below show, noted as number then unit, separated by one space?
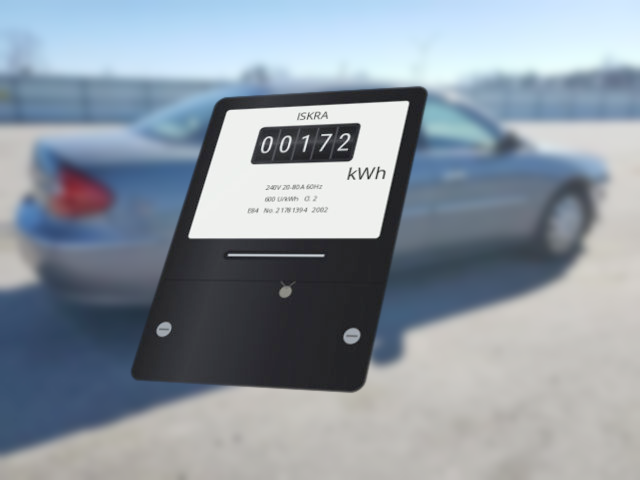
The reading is 172 kWh
